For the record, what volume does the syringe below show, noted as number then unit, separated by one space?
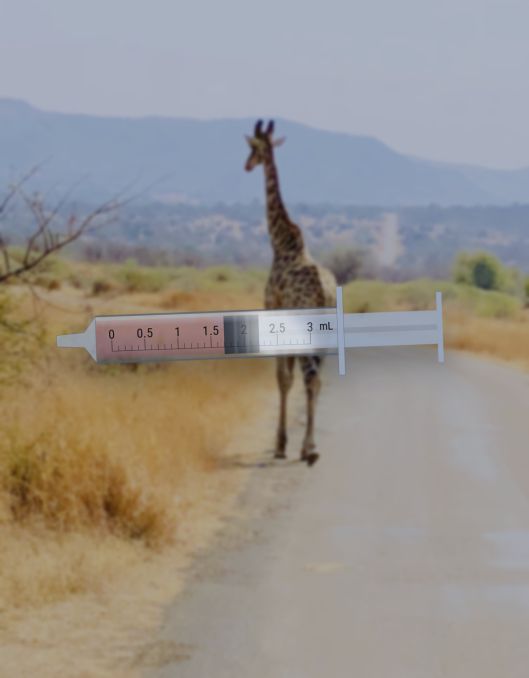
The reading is 1.7 mL
